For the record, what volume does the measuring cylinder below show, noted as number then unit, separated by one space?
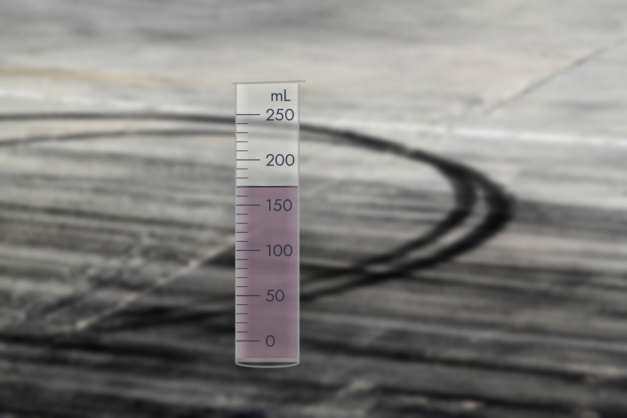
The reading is 170 mL
